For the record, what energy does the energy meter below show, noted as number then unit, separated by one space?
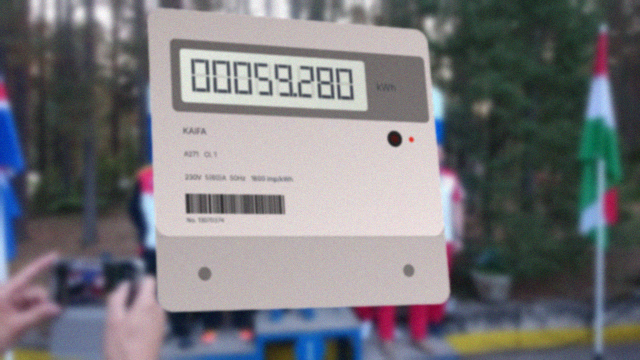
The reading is 59.280 kWh
